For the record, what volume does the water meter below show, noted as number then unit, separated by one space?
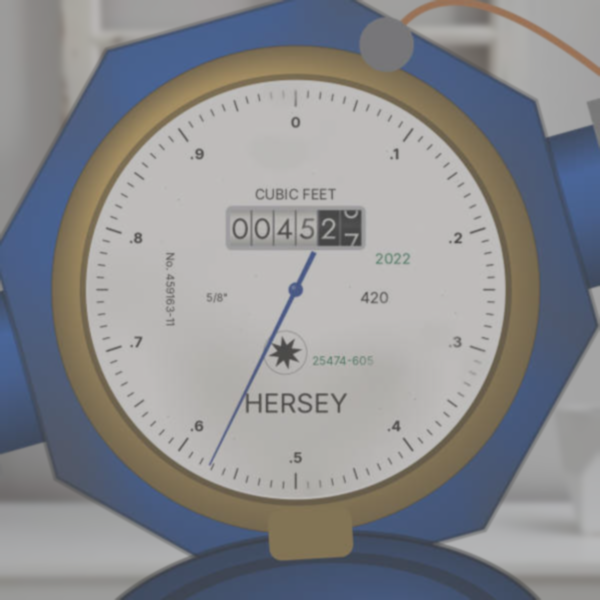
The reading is 4526.57 ft³
